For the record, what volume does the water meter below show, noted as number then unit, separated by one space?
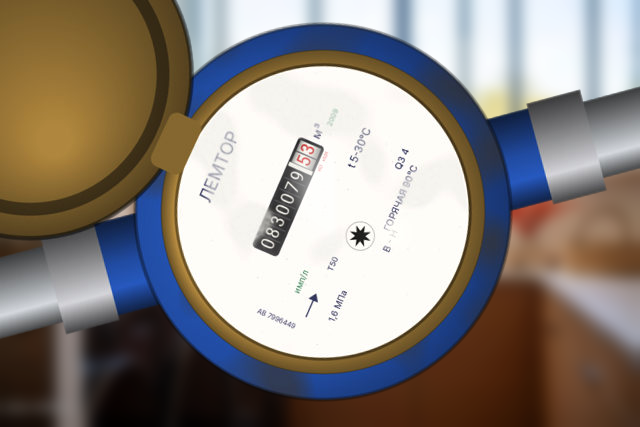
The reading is 830079.53 m³
